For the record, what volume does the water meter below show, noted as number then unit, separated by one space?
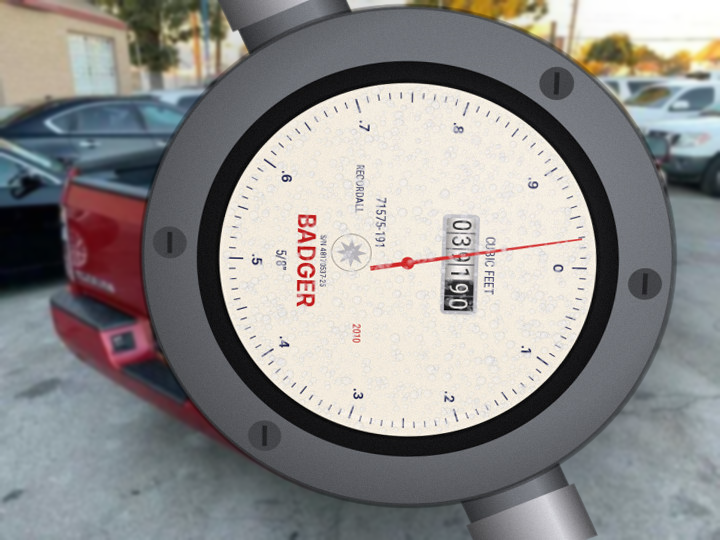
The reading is 39189.97 ft³
